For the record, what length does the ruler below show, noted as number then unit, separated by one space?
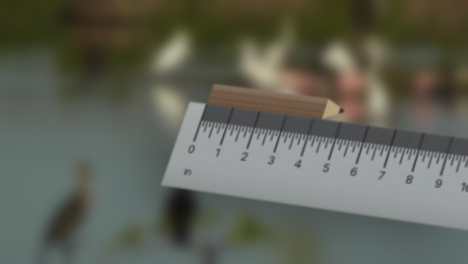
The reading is 5 in
